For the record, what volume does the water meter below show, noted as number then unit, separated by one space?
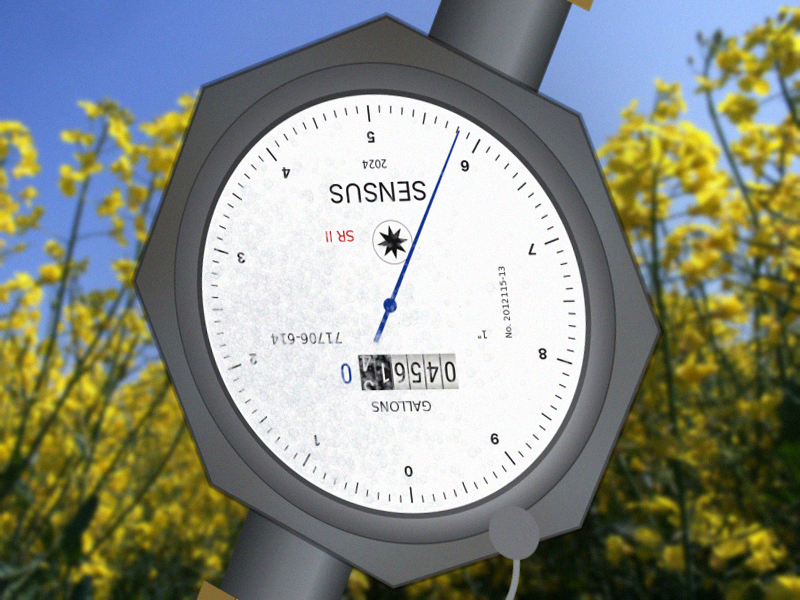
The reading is 456135.8 gal
